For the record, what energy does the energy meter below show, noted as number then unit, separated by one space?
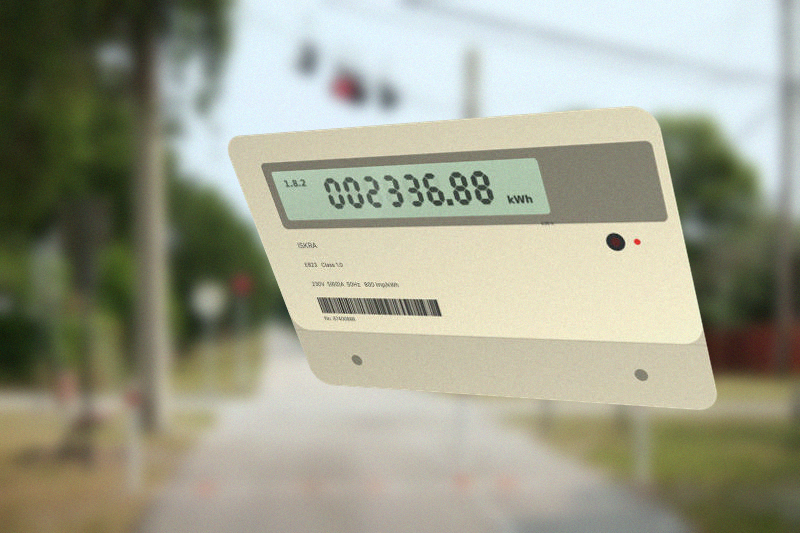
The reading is 2336.88 kWh
